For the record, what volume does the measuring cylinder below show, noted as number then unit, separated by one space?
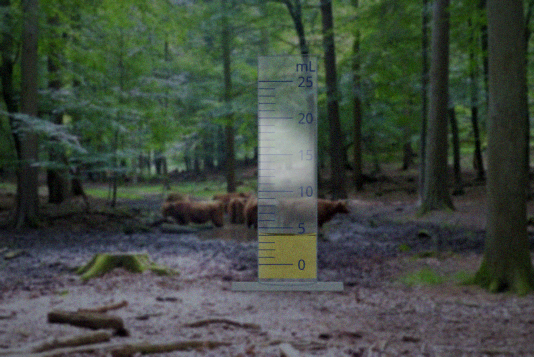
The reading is 4 mL
